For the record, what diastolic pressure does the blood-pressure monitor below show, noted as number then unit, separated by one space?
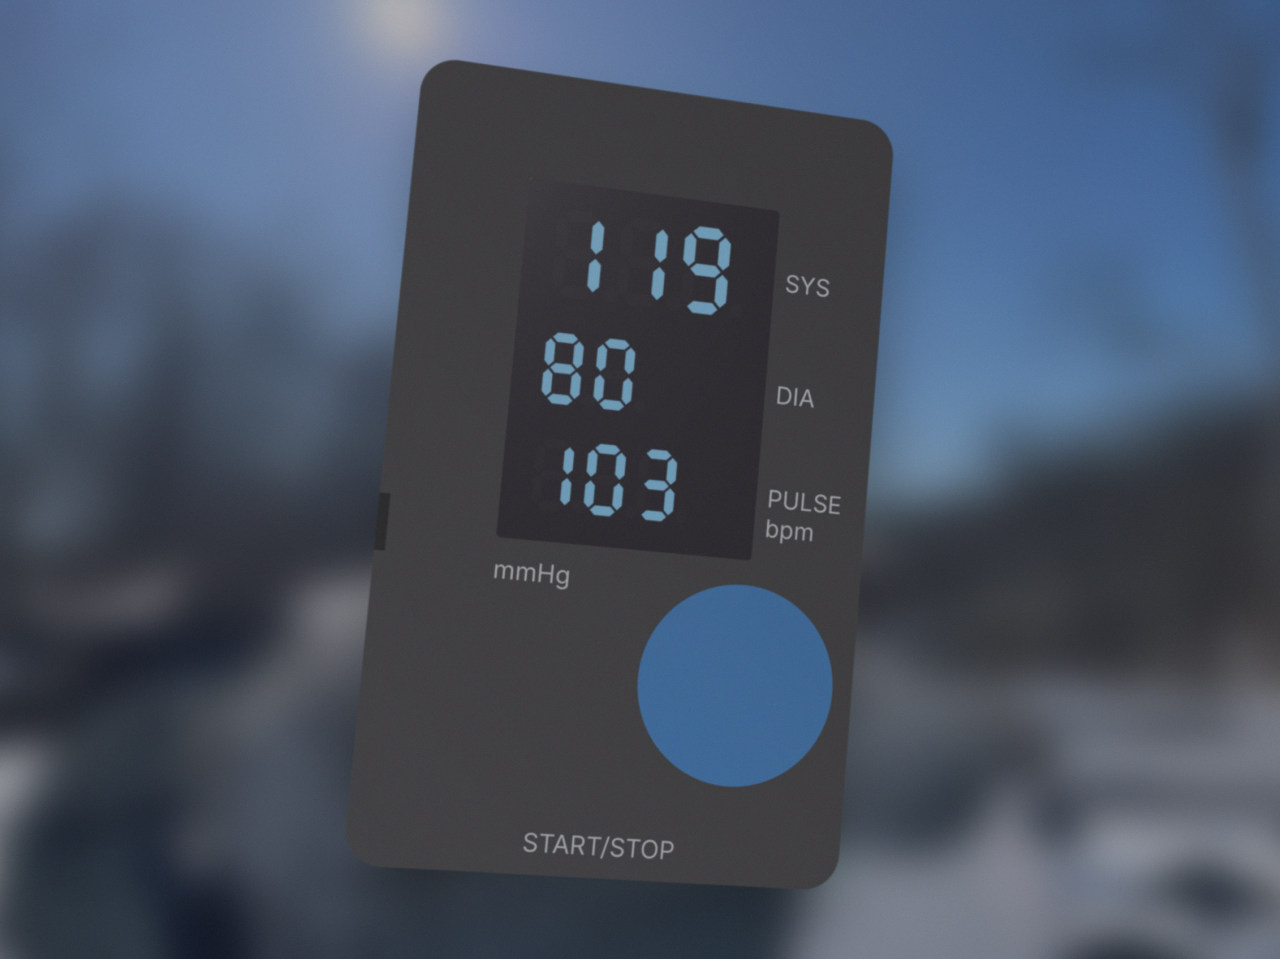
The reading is 80 mmHg
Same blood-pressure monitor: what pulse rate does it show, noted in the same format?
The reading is 103 bpm
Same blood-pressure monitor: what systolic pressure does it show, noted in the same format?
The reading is 119 mmHg
